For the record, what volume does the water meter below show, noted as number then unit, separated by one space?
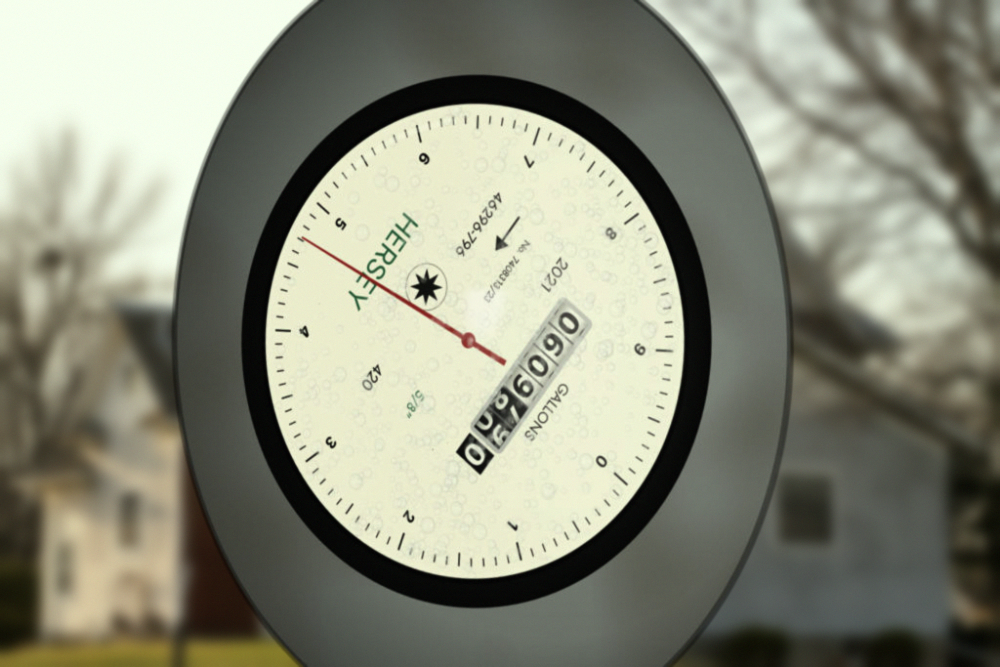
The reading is 609794.7 gal
